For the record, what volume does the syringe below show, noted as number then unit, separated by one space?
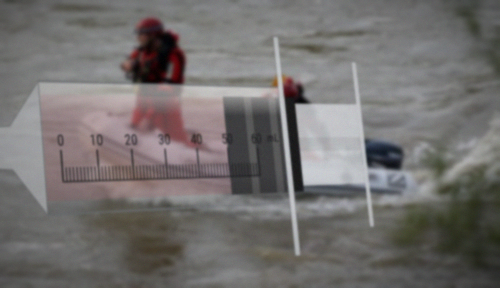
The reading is 50 mL
